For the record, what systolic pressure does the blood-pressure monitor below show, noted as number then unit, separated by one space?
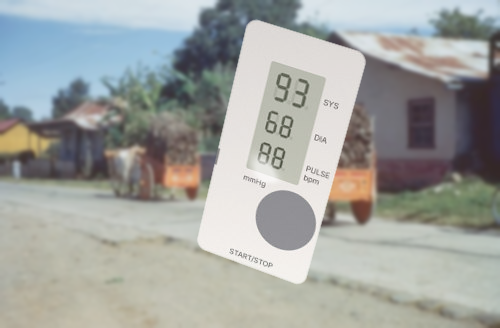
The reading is 93 mmHg
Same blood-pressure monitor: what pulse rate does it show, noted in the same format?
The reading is 88 bpm
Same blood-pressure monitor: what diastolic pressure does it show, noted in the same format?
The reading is 68 mmHg
